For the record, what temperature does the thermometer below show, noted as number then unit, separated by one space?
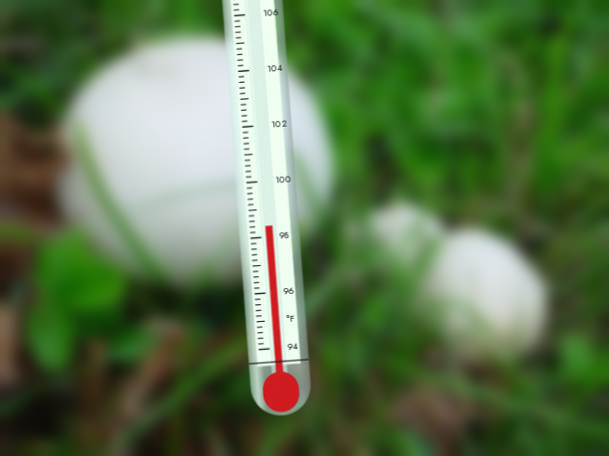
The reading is 98.4 °F
